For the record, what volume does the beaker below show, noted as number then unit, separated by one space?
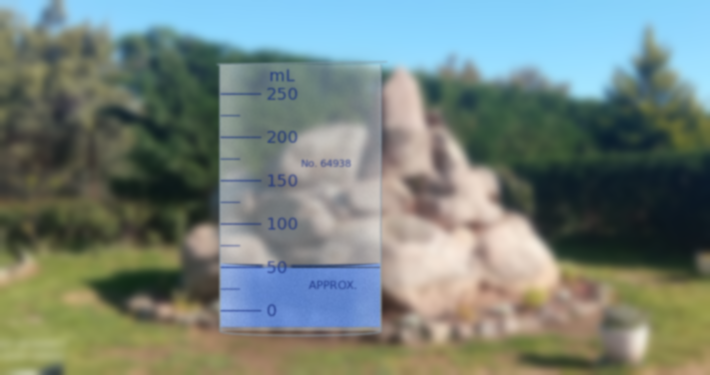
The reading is 50 mL
